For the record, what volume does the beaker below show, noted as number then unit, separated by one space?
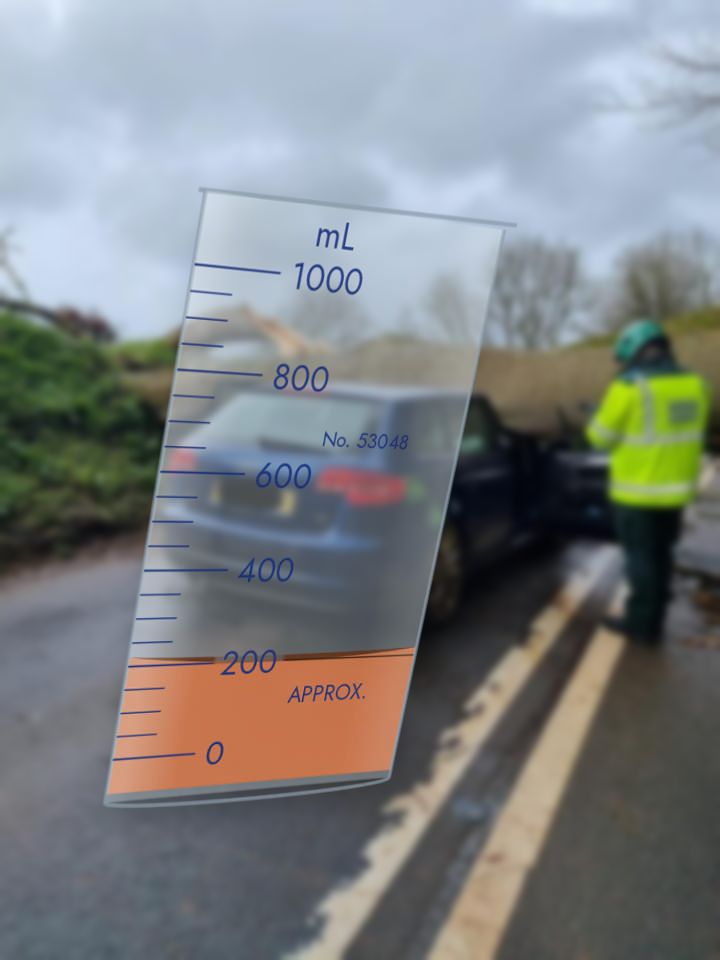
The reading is 200 mL
